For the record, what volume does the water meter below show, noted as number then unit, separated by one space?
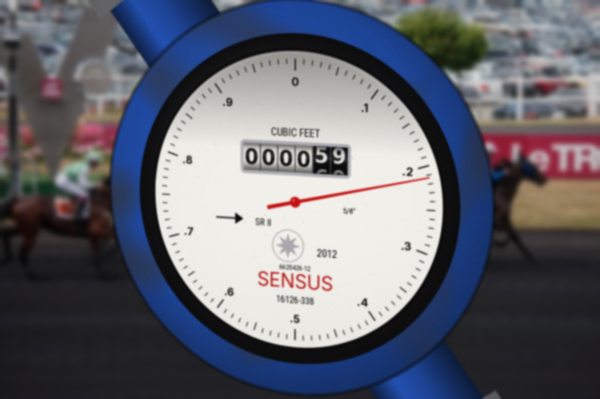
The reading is 59.21 ft³
